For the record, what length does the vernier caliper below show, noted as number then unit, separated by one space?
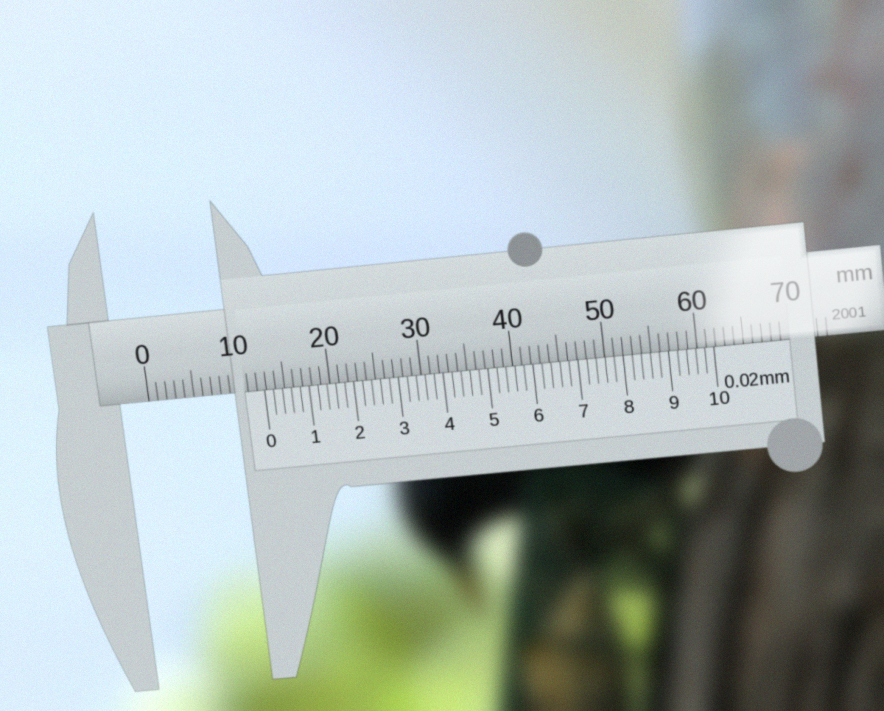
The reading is 12.8 mm
